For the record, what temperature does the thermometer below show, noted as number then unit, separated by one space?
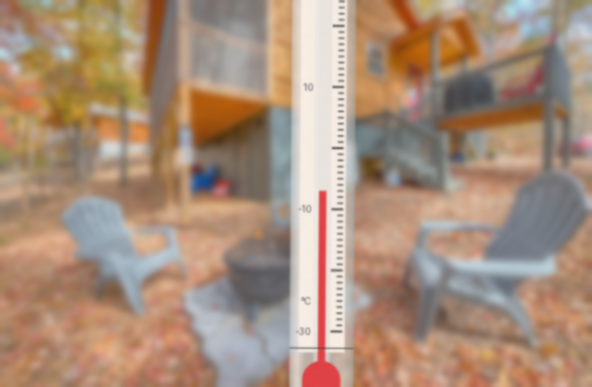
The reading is -7 °C
